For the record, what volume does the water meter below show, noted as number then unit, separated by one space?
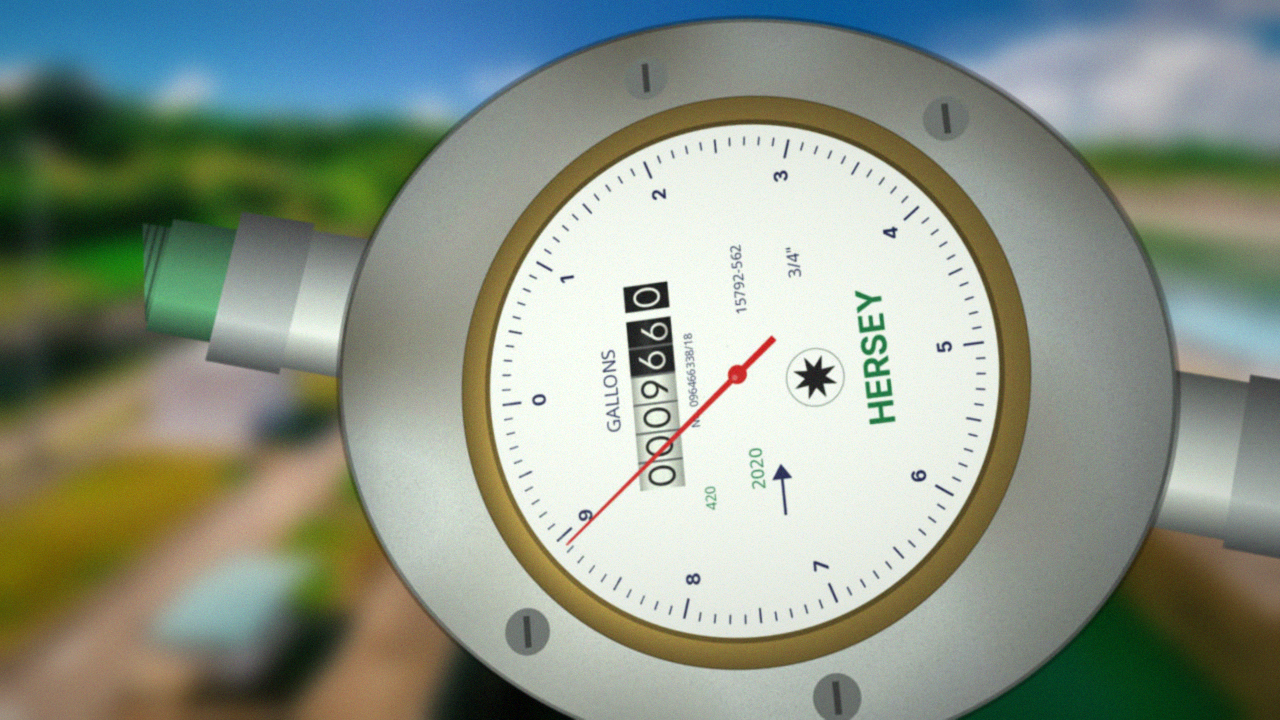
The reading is 9658.9 gal
